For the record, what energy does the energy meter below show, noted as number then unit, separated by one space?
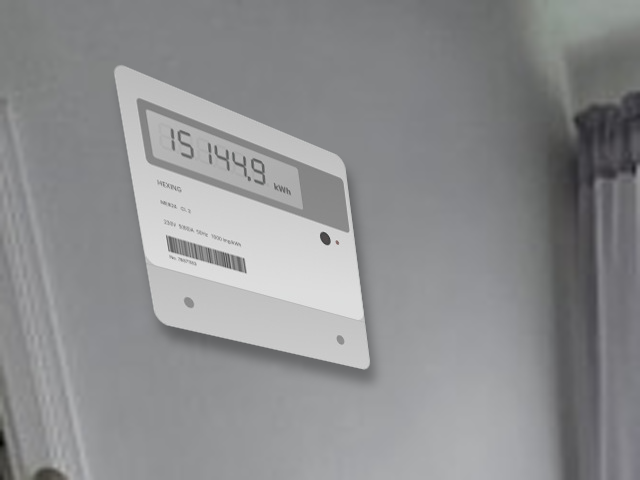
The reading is 15144.9 kWh
